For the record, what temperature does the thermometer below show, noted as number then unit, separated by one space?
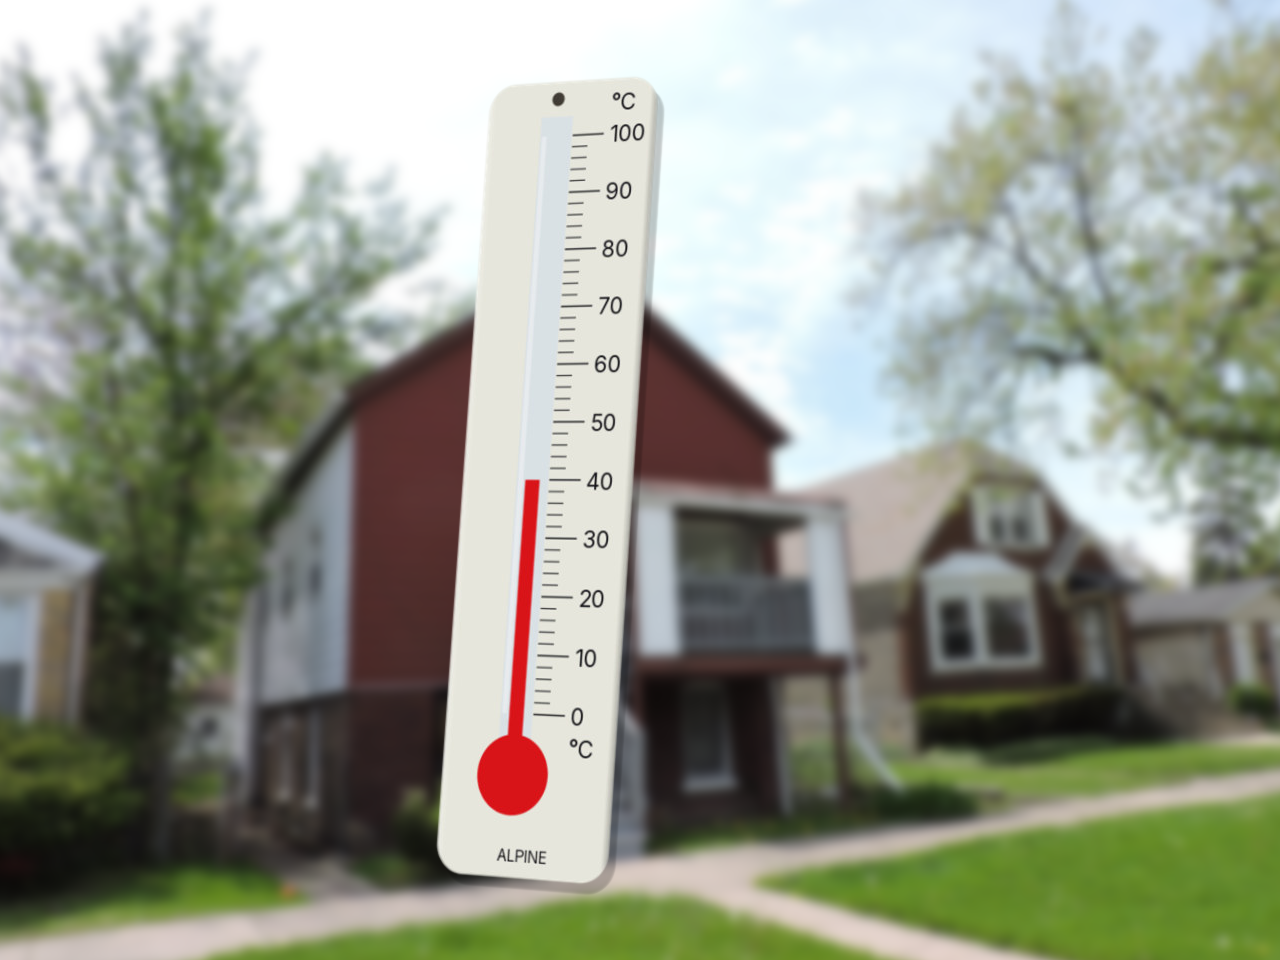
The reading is 40 °C
